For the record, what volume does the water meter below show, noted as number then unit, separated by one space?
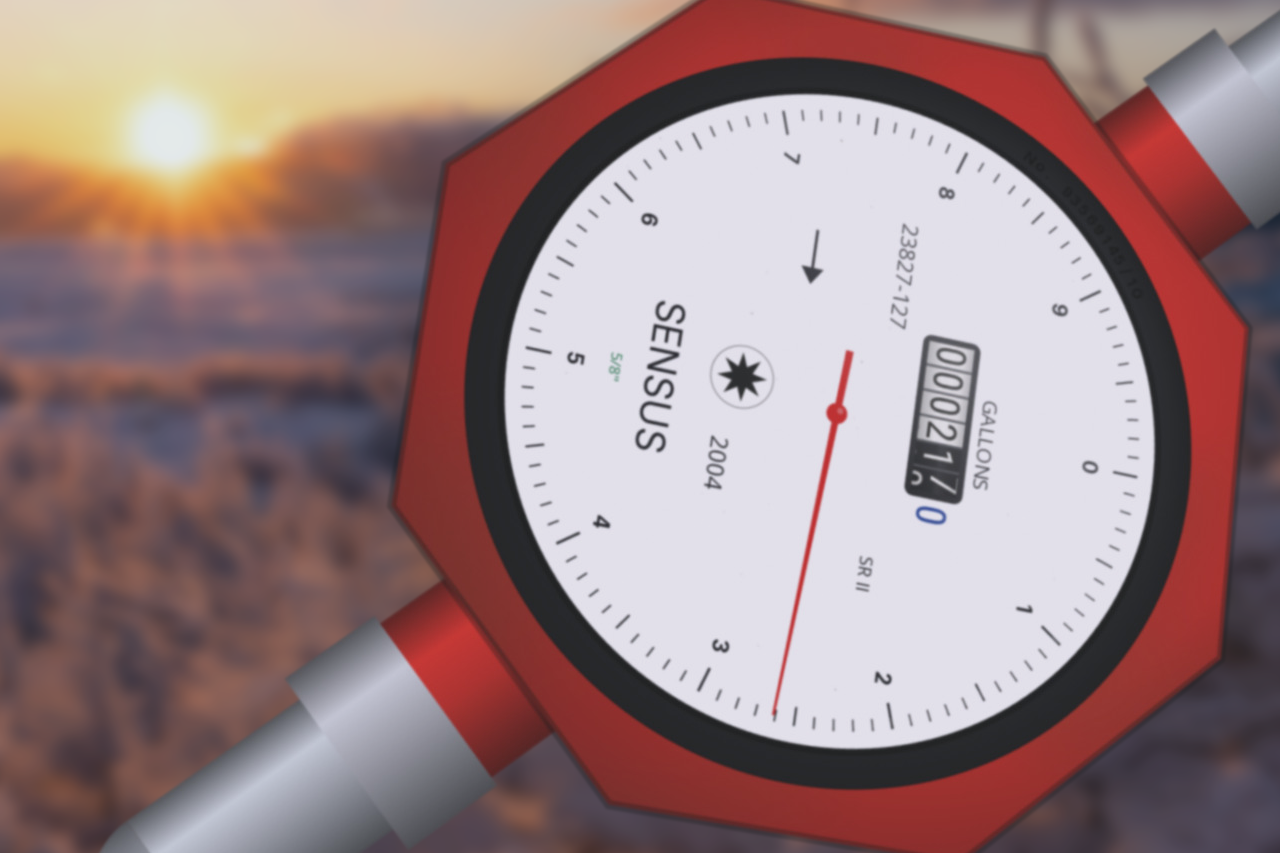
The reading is 2172.6 gal
